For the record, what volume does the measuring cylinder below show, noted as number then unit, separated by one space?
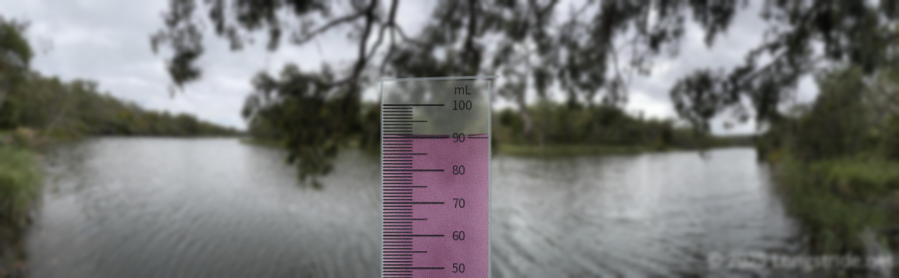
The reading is 90 mL
